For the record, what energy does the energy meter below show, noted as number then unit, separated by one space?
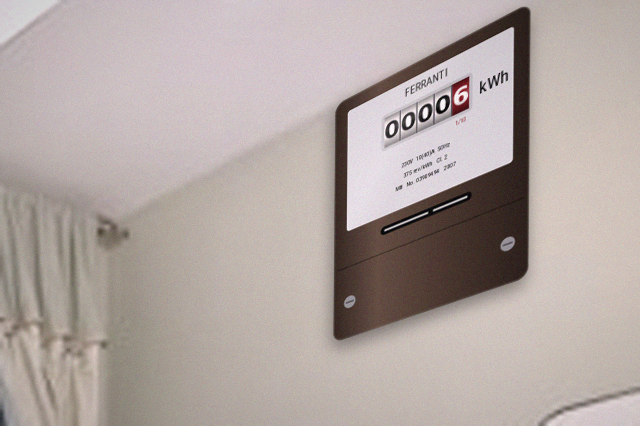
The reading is 0.6 kWh
